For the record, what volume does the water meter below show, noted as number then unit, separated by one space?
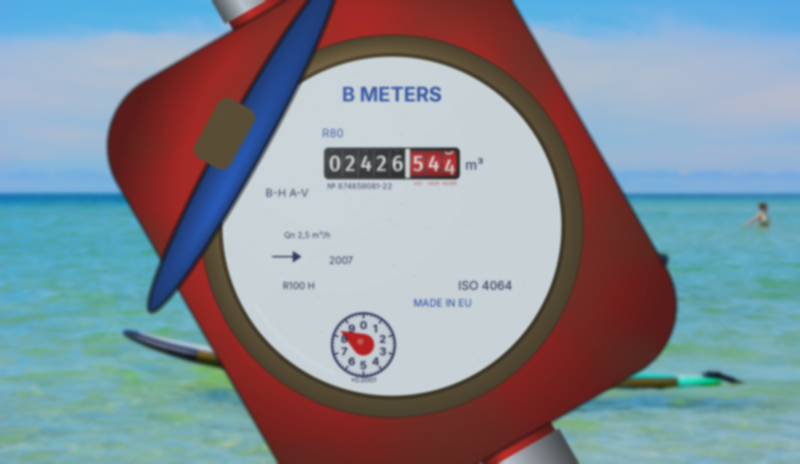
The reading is 2426.5438 m³
